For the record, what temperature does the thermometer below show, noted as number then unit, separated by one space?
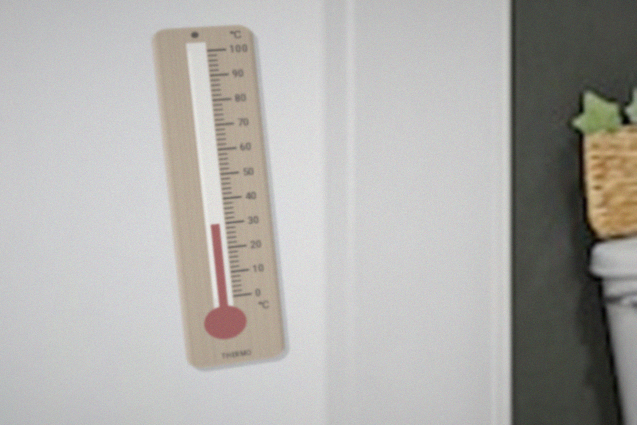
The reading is 30 °C
